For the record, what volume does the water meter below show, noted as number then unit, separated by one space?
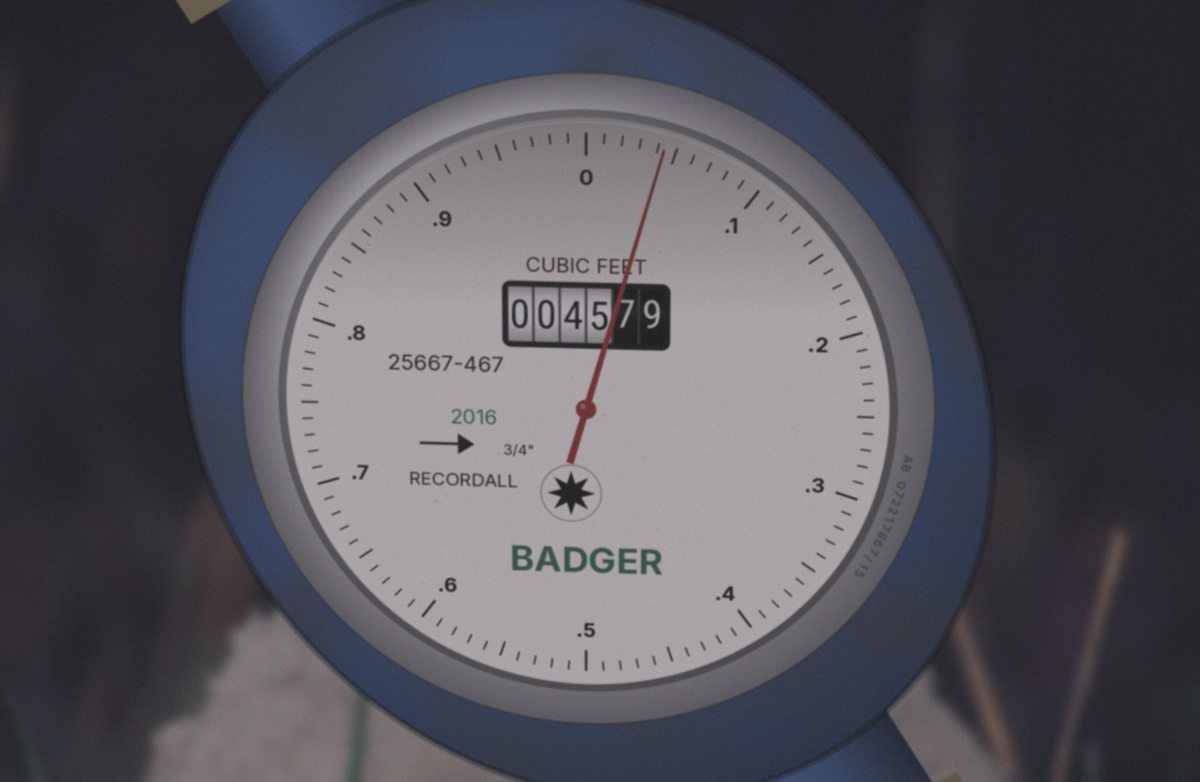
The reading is 4579.04 ft³
